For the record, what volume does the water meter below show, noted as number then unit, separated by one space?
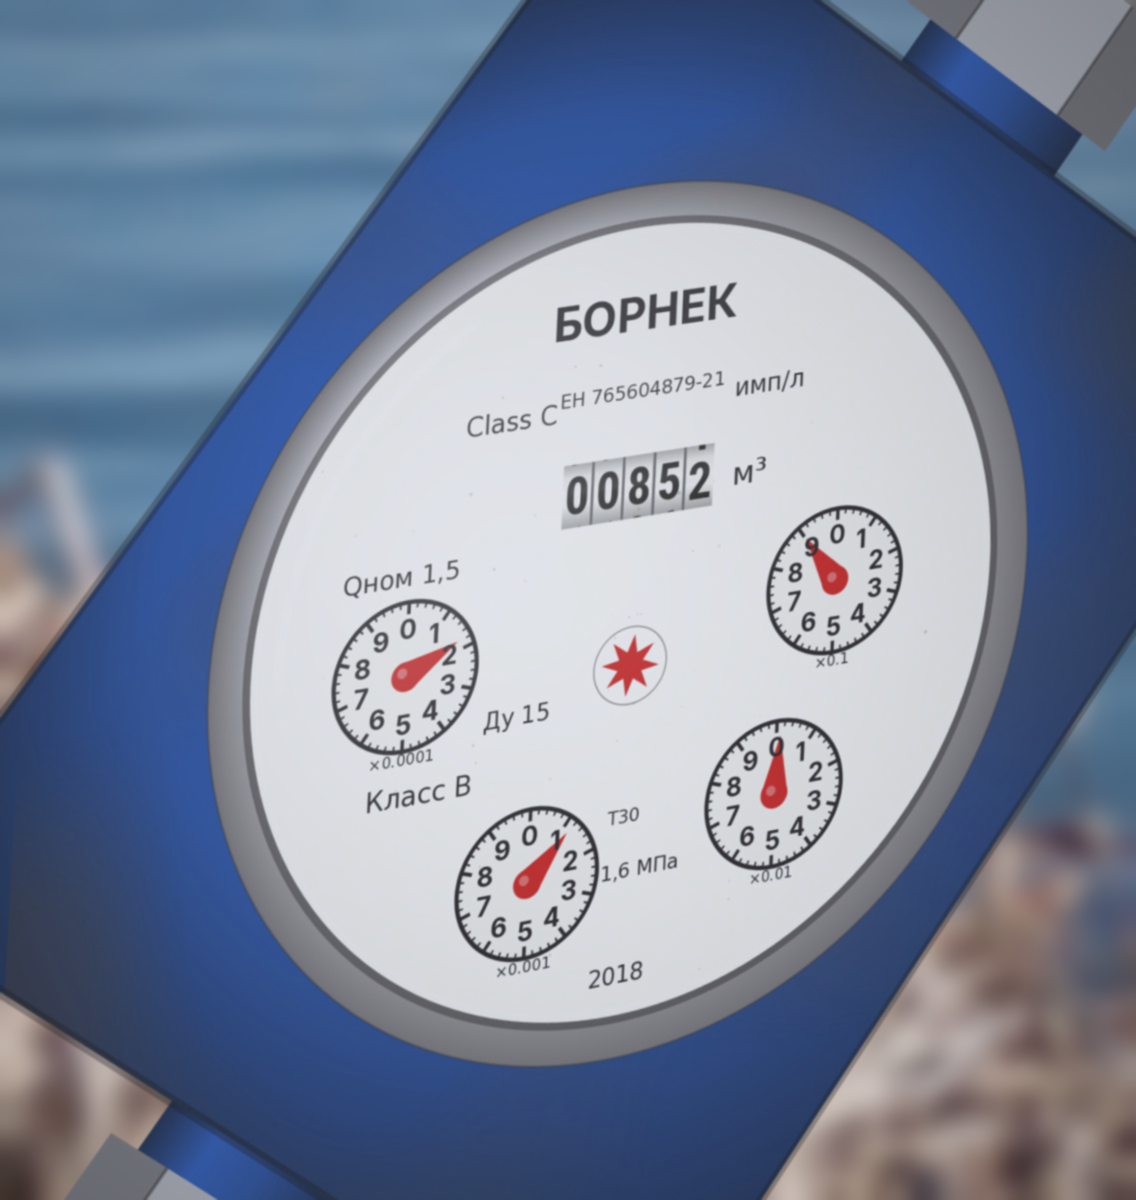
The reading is 851.9011 m³
